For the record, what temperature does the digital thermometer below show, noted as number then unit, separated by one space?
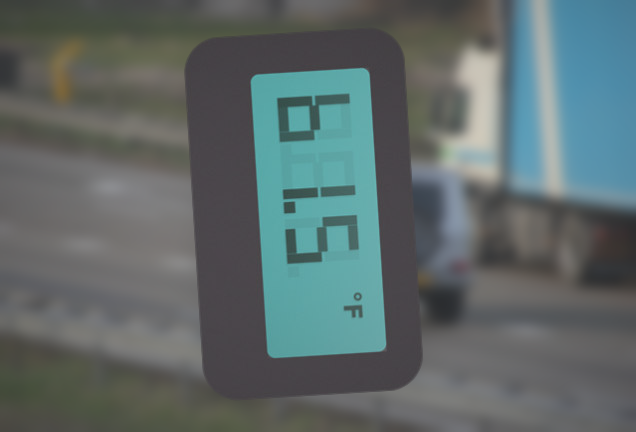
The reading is 61.5 °F
